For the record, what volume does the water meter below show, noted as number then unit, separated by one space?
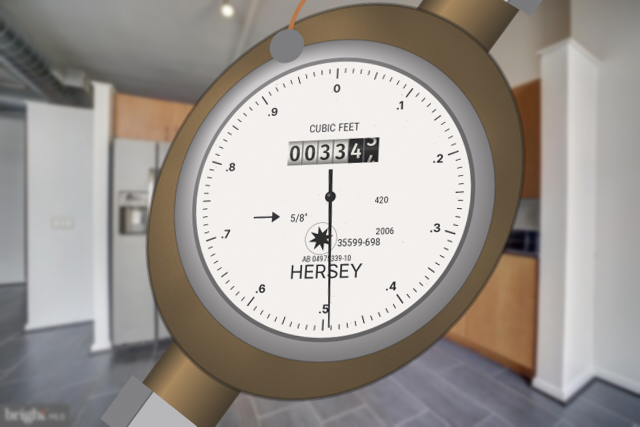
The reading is 3343.49 ft³
